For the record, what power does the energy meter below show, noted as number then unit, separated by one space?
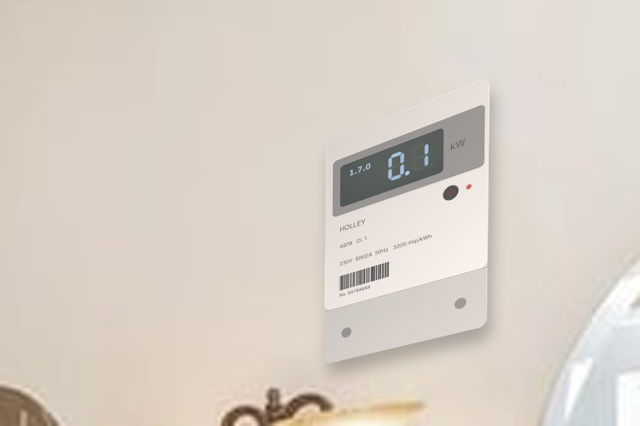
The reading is 0.1 kW
